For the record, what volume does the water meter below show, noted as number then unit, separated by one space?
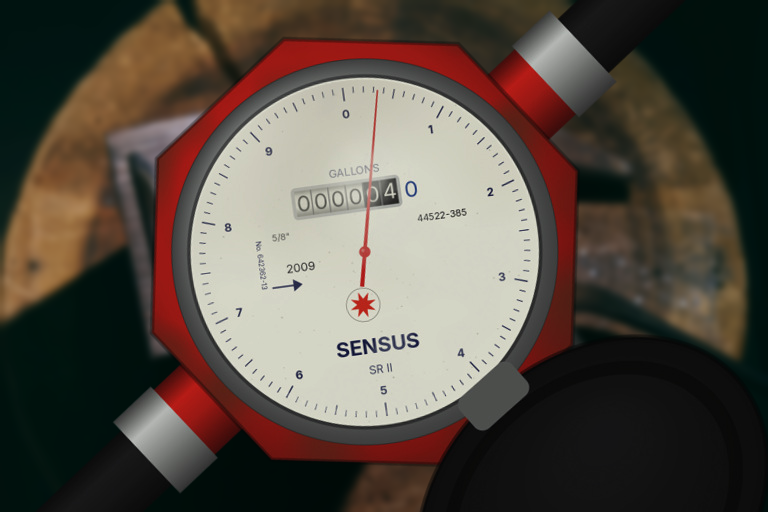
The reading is 40.3 gal
